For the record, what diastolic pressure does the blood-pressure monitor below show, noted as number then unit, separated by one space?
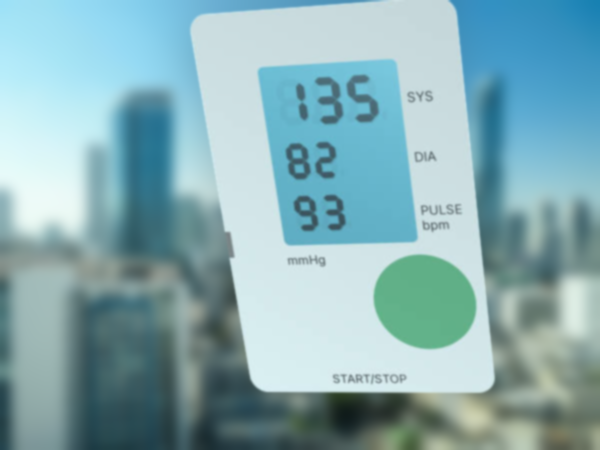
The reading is 82 mmHg
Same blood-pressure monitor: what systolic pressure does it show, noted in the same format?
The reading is 135 mmHg
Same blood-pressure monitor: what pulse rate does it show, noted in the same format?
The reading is 93 bpm
